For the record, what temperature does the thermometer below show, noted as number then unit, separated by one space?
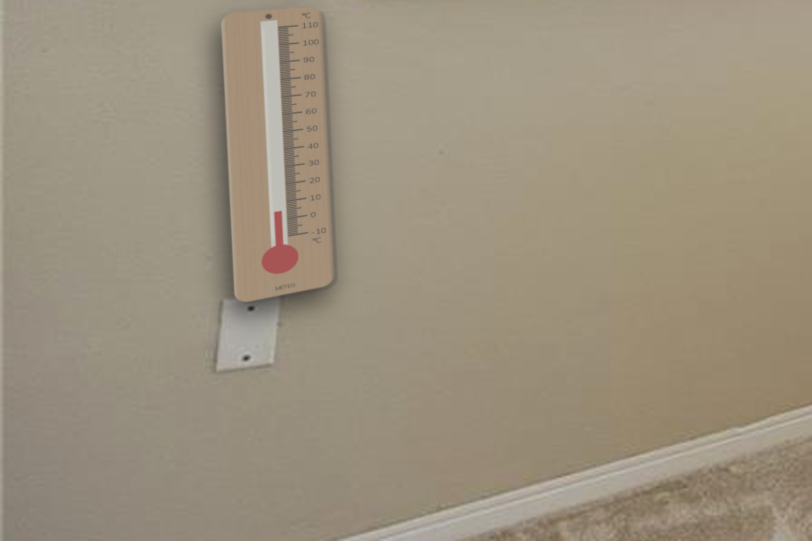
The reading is 5 °C
